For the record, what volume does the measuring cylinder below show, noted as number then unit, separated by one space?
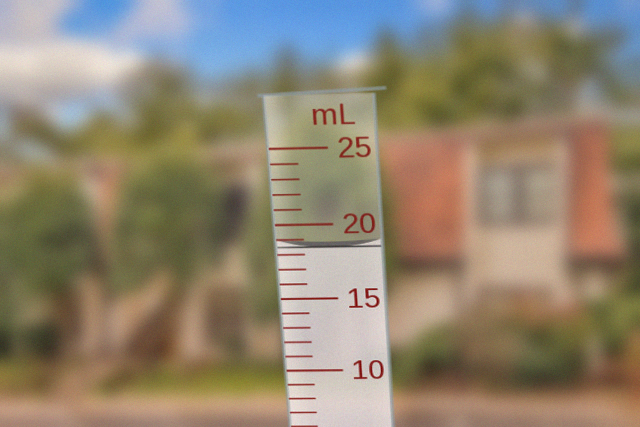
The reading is 18.5 mL
